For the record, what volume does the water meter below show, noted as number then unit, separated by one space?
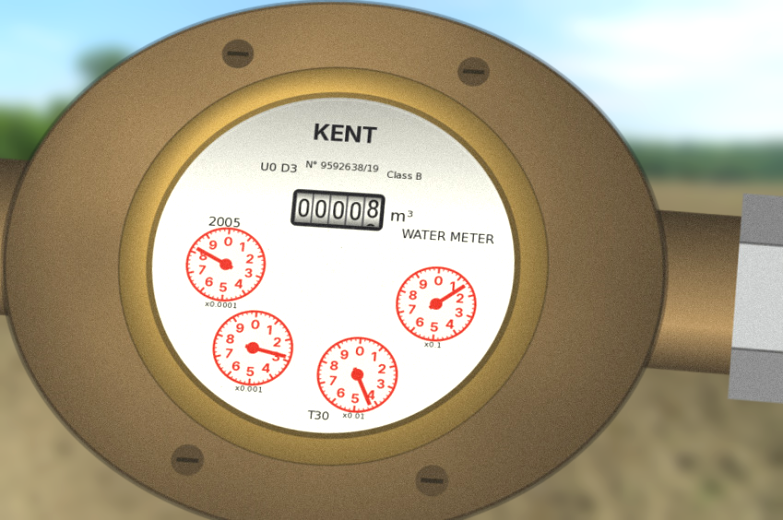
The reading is 8.1428 m³
